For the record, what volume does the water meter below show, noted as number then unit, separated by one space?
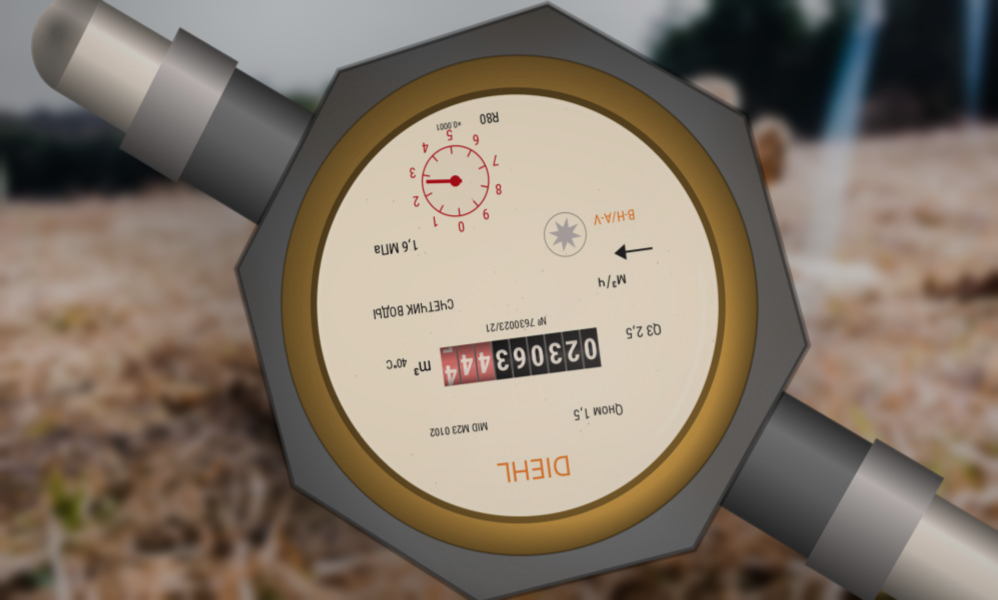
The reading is 23063.4442 m³
